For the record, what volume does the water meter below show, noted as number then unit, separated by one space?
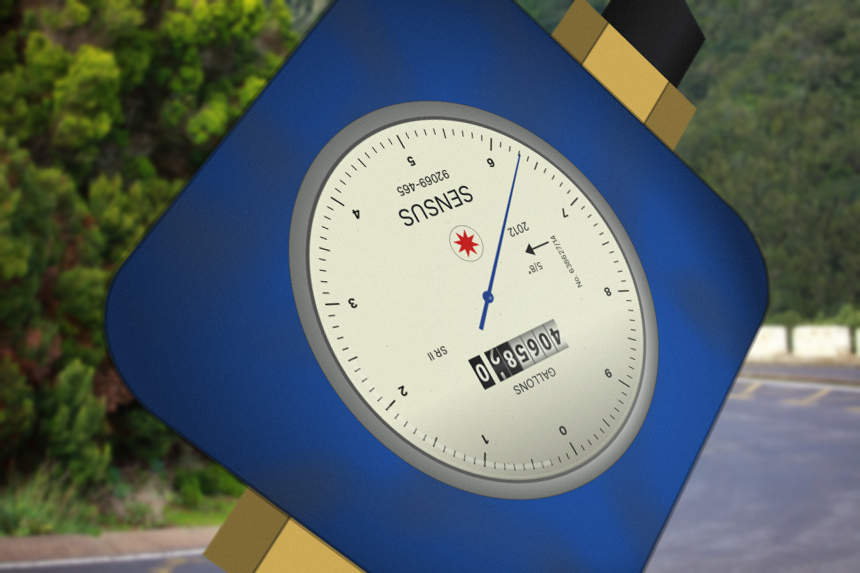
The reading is 4065816.3 gal
